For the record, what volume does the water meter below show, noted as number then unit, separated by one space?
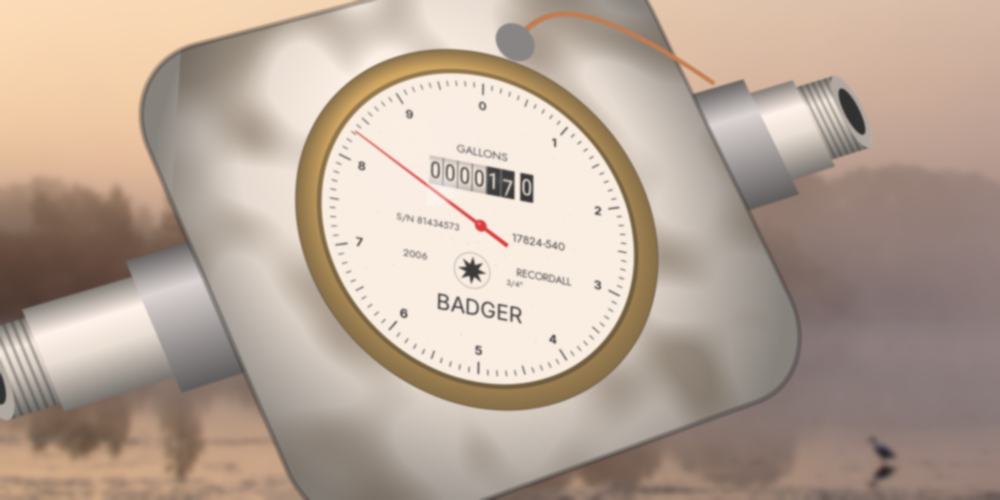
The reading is 168.3 gal
